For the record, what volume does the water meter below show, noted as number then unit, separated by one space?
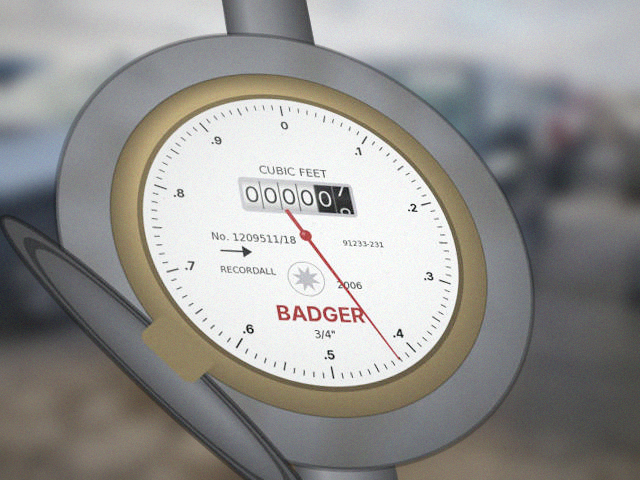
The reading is 7.42 ft³
